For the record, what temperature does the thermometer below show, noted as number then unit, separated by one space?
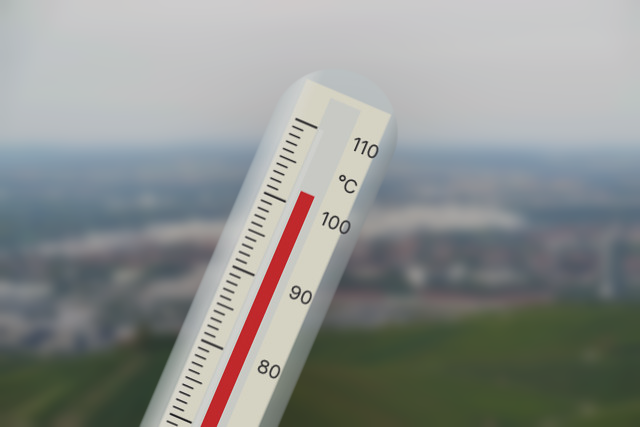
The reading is 102 °C
